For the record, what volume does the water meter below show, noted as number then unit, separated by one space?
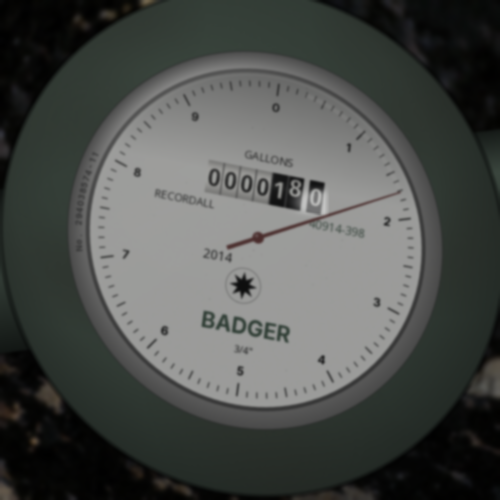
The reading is 181.7 gal
